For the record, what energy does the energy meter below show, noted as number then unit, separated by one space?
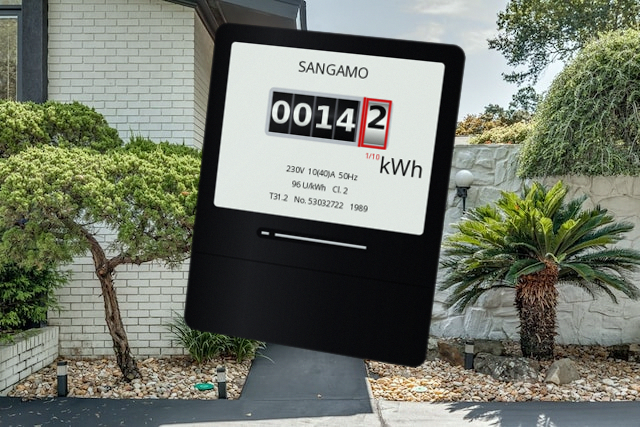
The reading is 14.2 kWh
